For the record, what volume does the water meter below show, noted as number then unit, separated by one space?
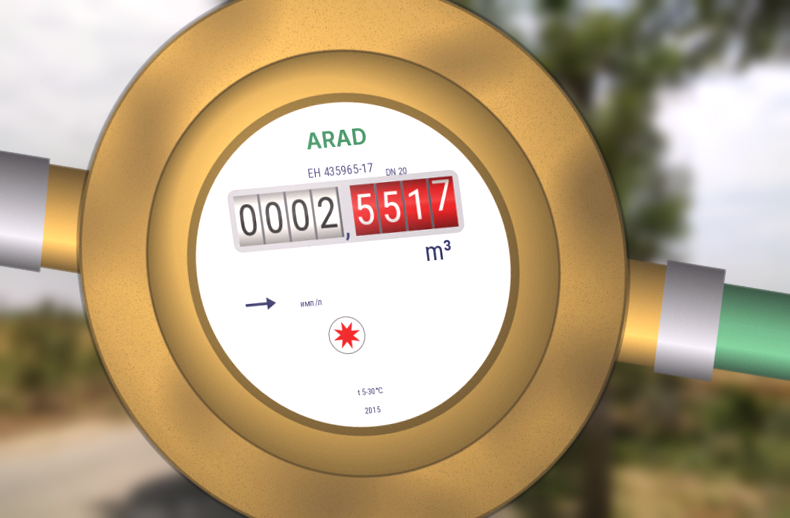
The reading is 2.5517 m³
